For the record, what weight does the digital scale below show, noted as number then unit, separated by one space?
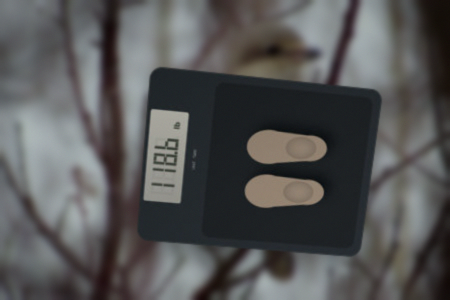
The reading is 118.6 lb
